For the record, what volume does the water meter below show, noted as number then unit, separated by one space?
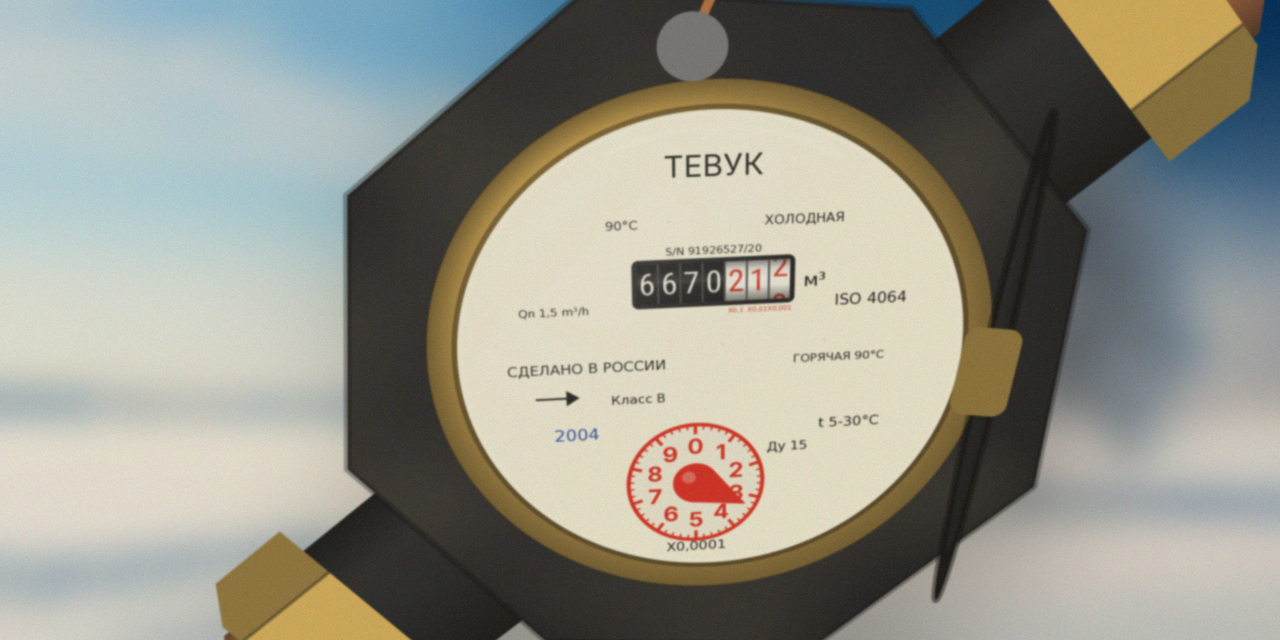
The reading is 6670.2123 m³
